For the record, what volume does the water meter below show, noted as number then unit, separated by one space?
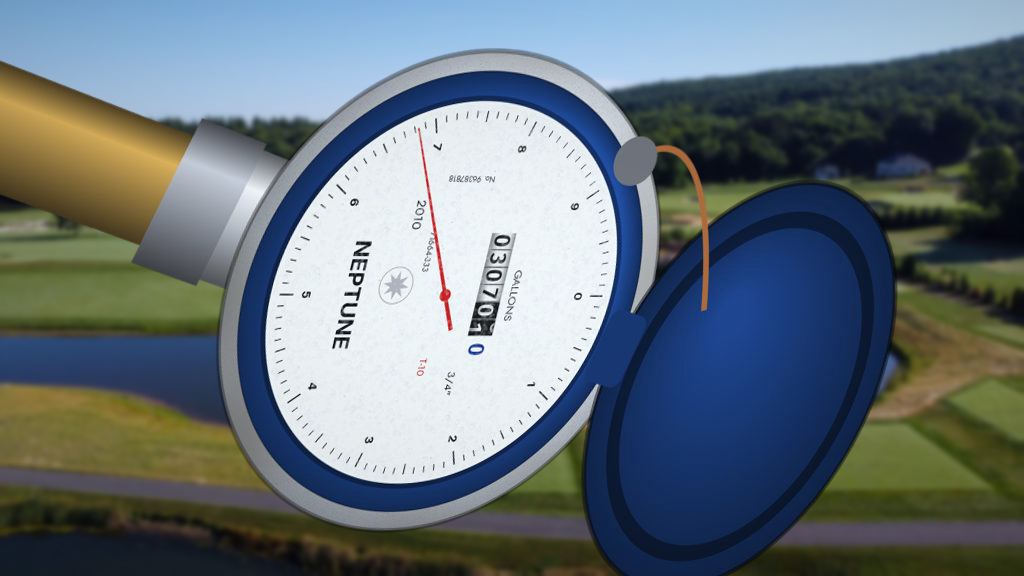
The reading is 307006.8 gal
